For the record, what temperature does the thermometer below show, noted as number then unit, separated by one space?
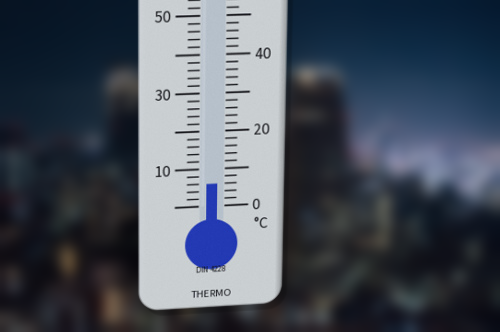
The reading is 6 °C
